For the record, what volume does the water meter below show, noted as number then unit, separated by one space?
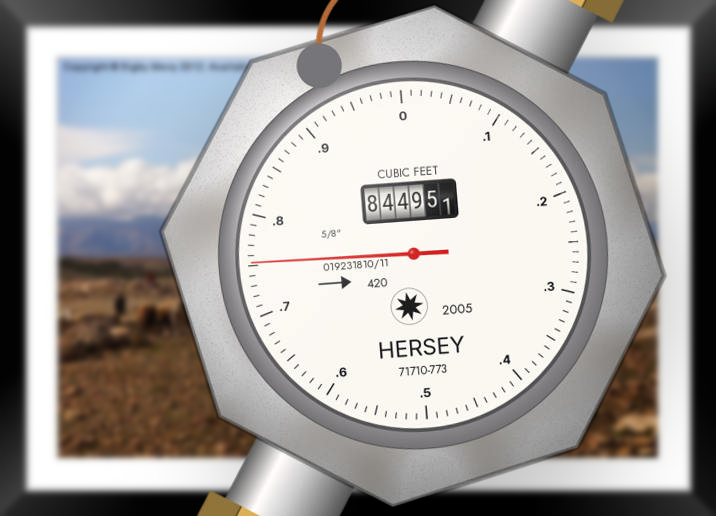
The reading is 844950.75 ft³
